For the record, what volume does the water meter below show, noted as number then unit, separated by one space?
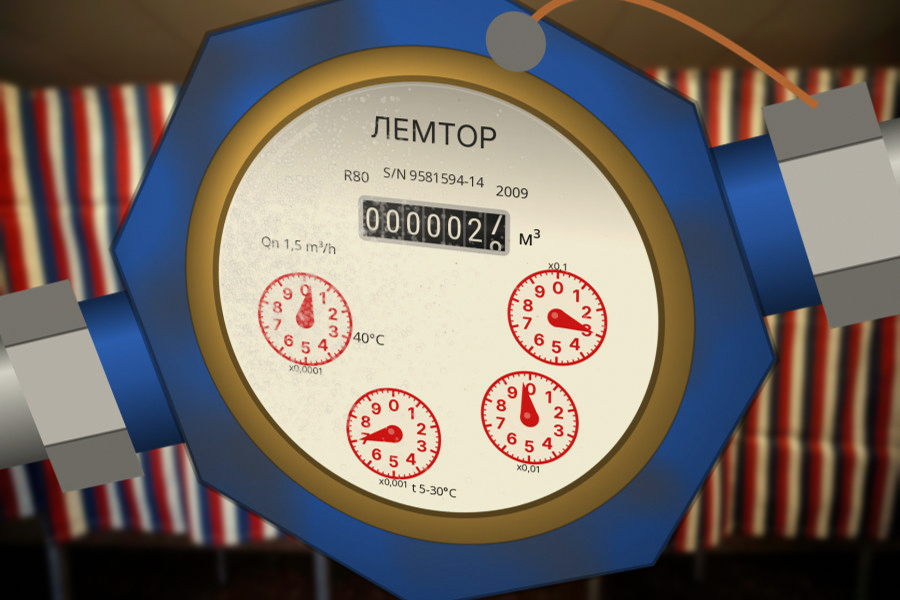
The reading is 27.2970 m³
